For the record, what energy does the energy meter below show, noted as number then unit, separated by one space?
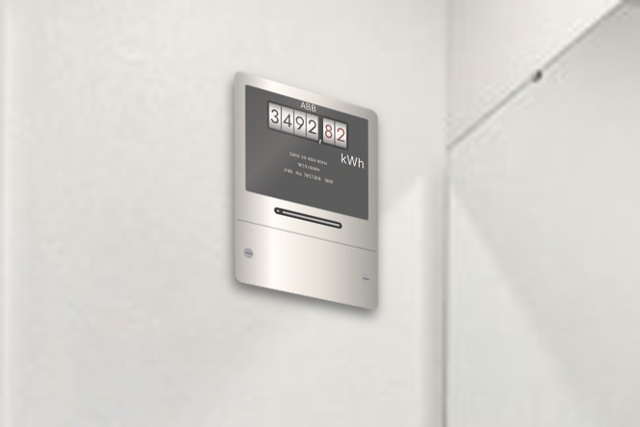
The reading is 3492.82 kWh
